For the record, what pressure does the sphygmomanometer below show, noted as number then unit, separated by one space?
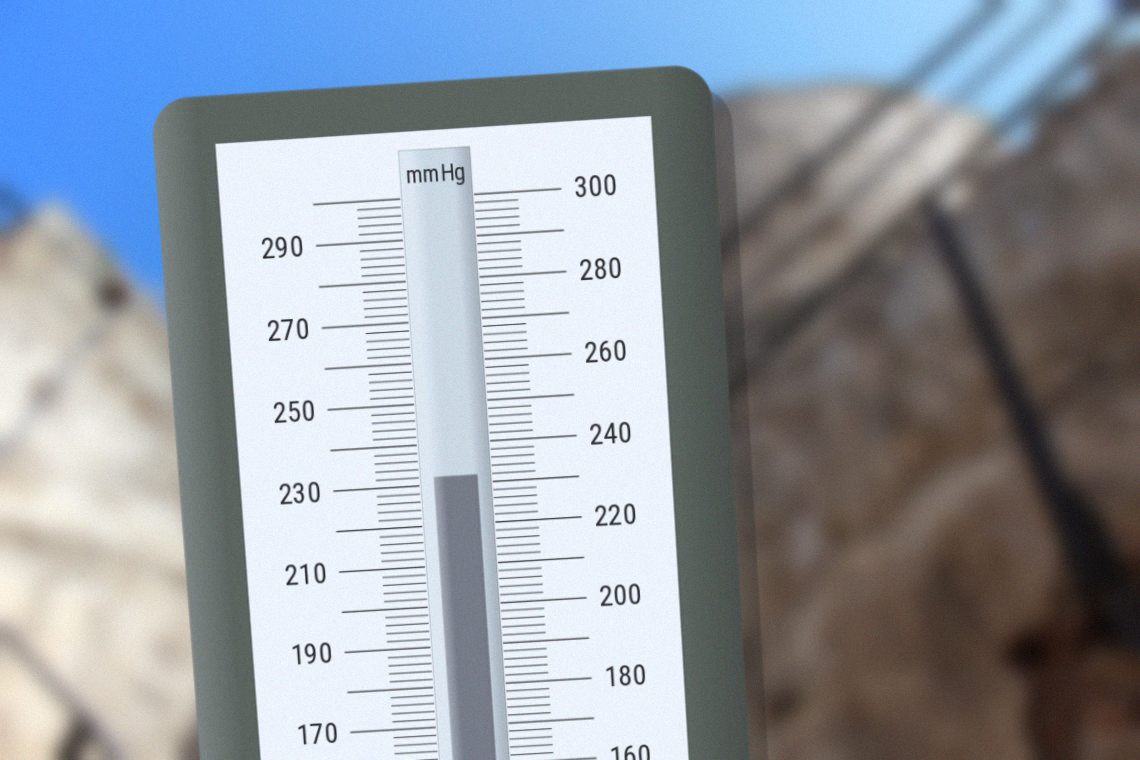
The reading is 232 mmHg
